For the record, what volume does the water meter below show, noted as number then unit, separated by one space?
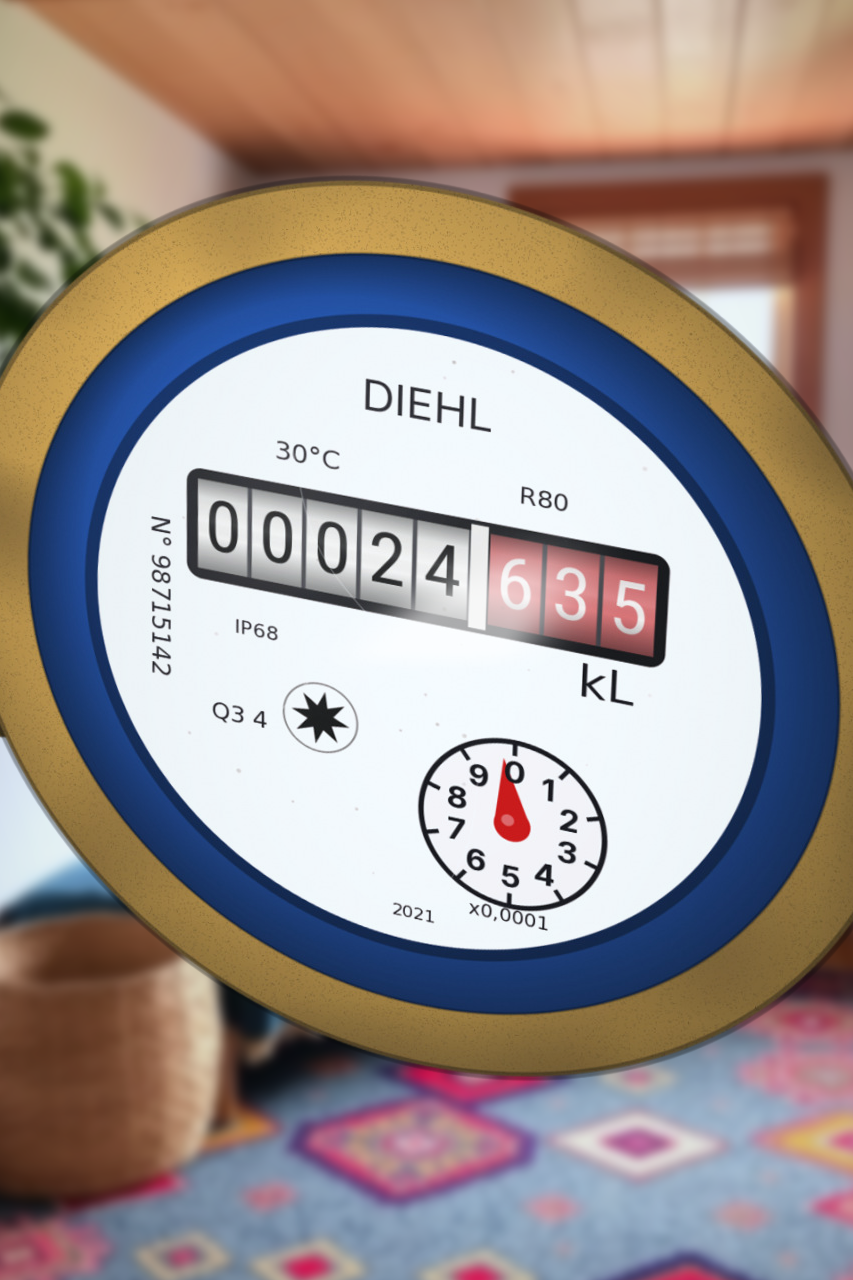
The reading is 24.6349 kL
